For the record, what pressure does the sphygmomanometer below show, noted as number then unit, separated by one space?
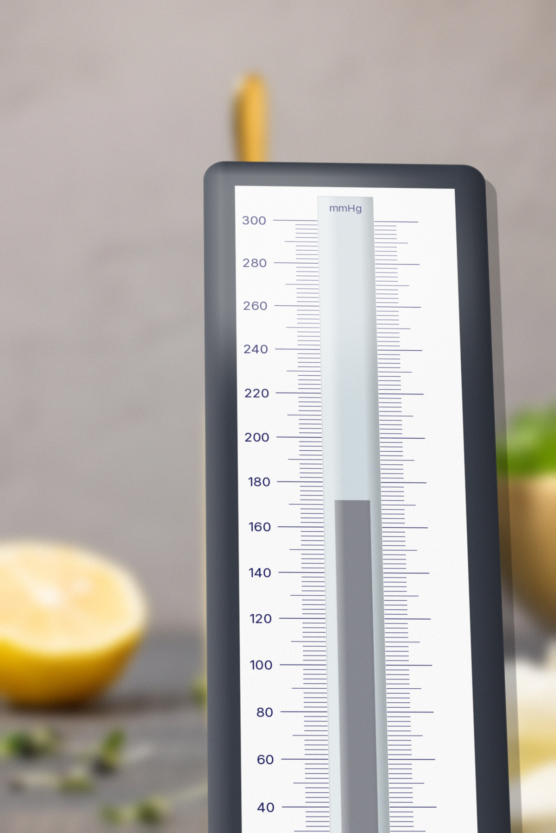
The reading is 172 mmHg
